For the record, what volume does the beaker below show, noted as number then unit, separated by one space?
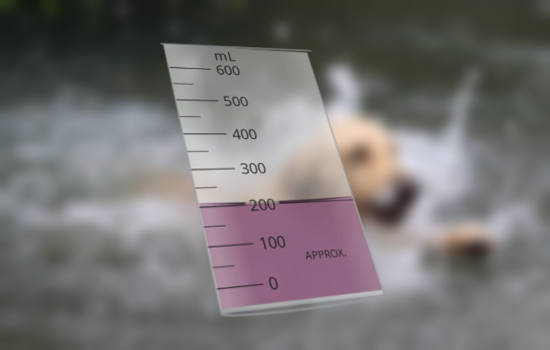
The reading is 200 mL
